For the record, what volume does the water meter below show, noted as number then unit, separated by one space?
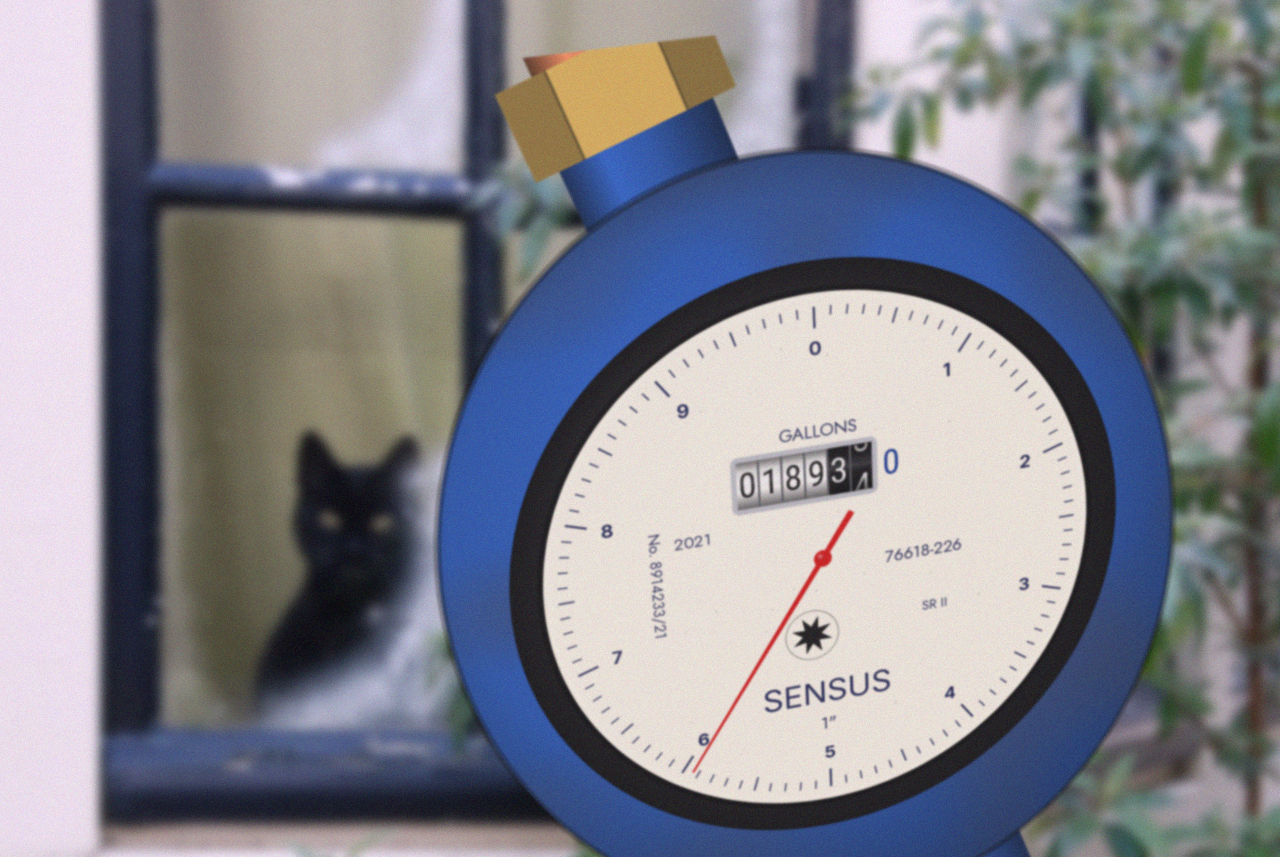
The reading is 189335.9 gal
